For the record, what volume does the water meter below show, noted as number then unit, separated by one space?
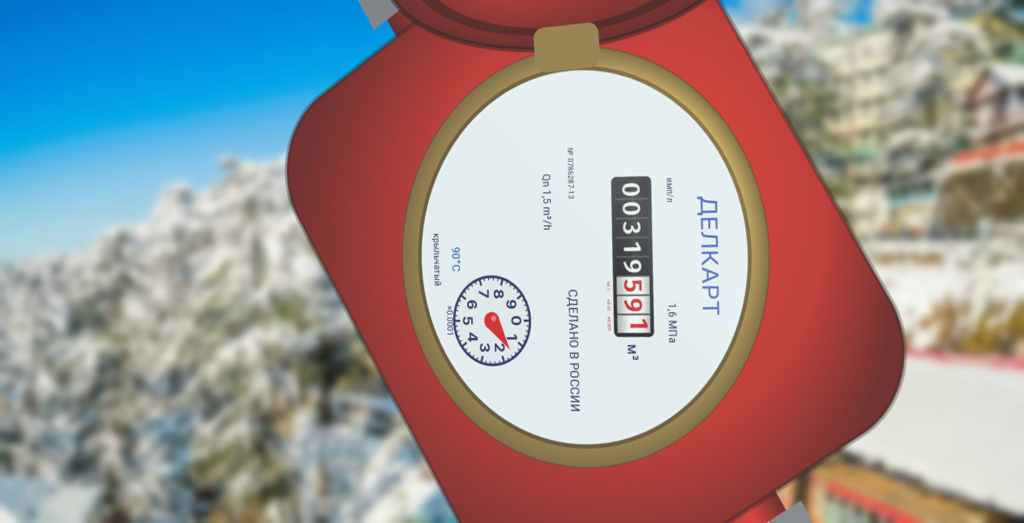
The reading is 319.5911 m³
